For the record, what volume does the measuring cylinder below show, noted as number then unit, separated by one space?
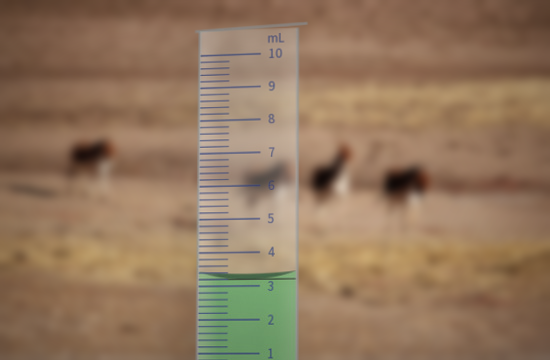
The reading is 3.2 mL
